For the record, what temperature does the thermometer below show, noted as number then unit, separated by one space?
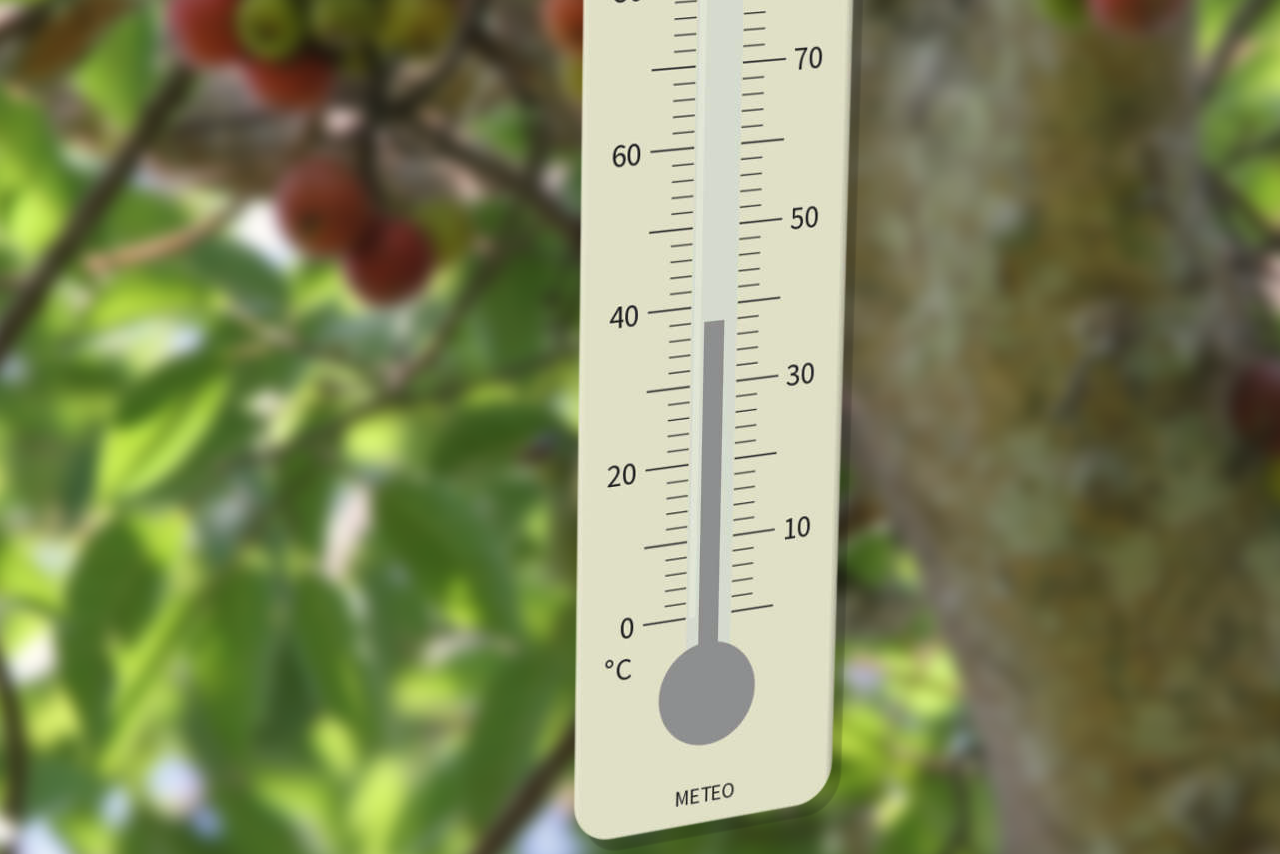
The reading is 38 °C
